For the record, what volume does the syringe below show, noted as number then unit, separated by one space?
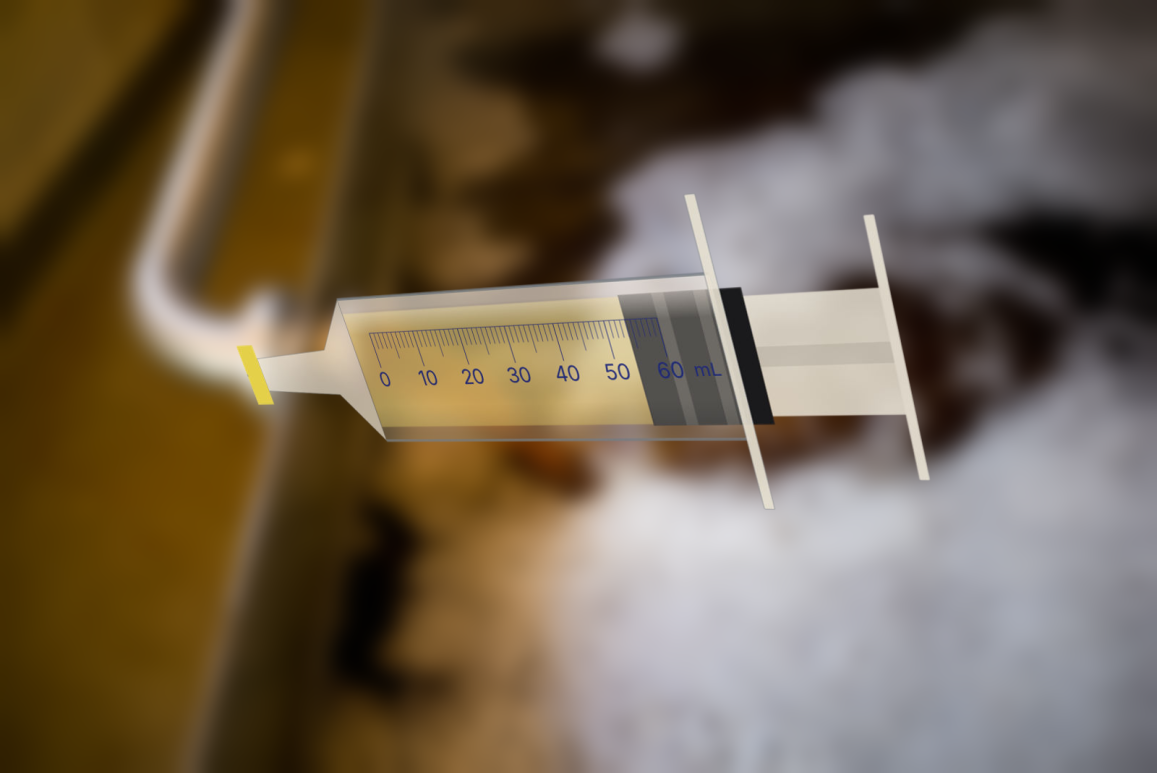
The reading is 54 mL
